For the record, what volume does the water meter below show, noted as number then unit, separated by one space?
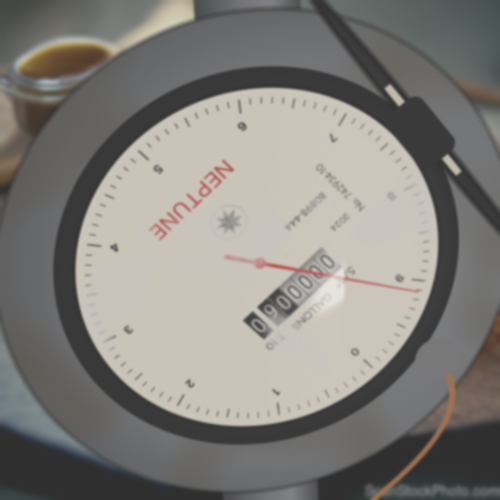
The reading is 59.1 gal
